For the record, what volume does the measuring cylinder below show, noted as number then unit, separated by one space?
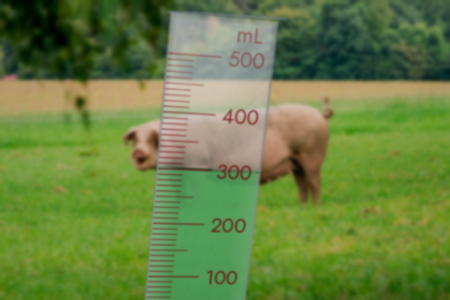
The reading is 300 mL
